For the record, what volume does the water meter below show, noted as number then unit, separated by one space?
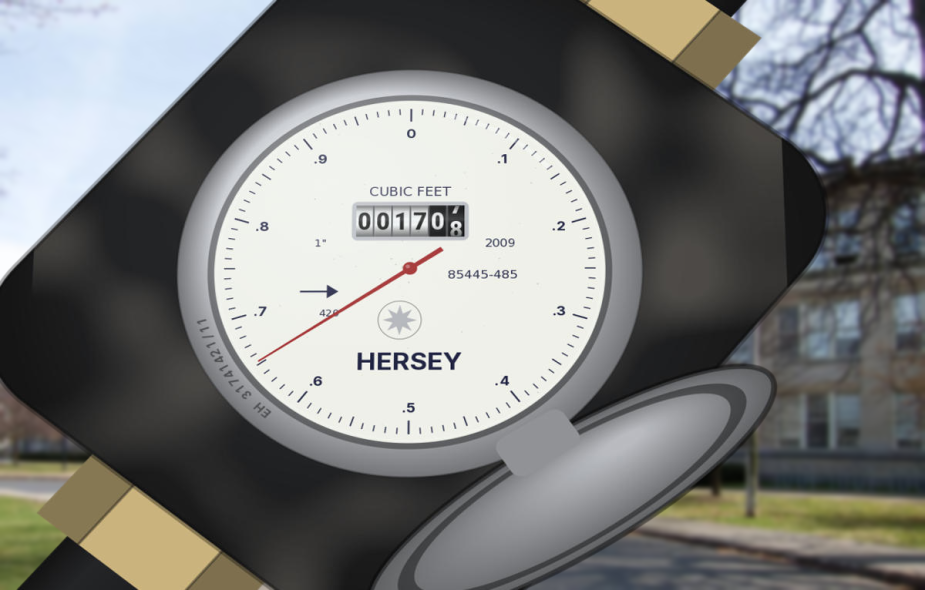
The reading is 1707.65 ft³
